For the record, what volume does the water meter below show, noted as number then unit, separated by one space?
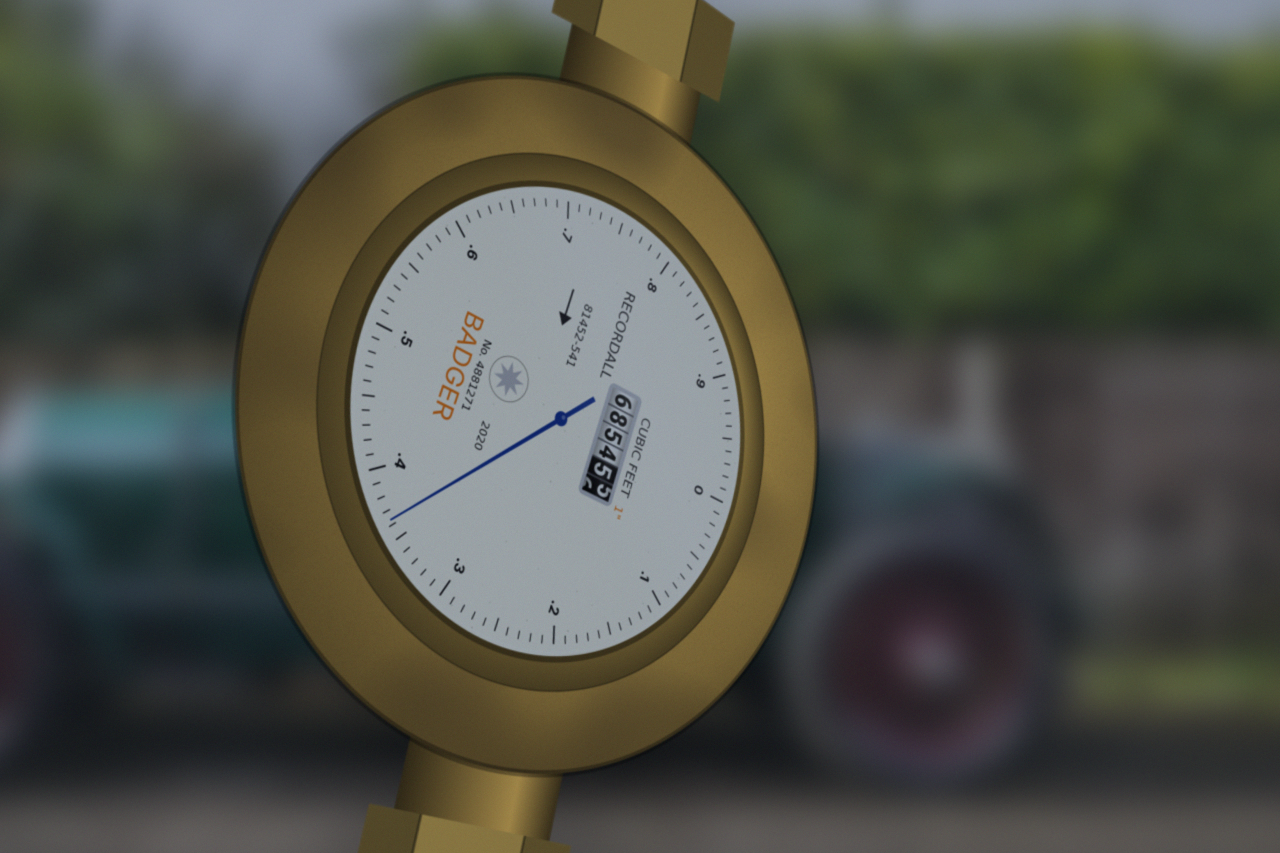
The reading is 685455.36 ft³
